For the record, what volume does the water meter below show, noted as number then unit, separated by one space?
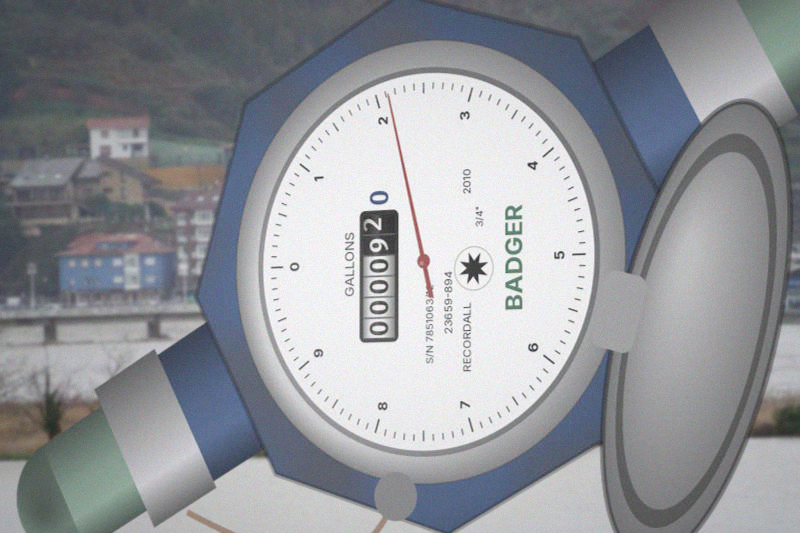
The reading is 922.1 gal
